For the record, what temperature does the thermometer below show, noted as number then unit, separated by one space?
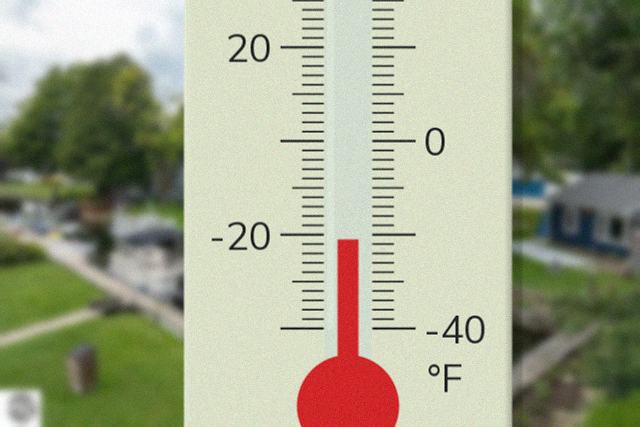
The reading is -21 °F
